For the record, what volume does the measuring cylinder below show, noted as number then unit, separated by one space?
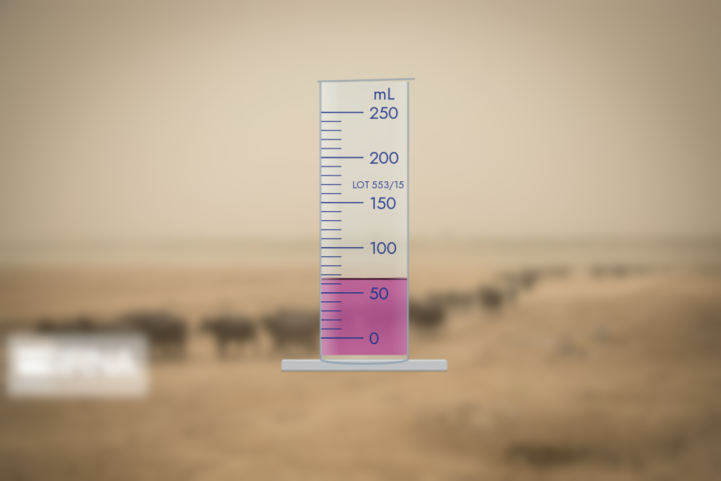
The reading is 65 mL
